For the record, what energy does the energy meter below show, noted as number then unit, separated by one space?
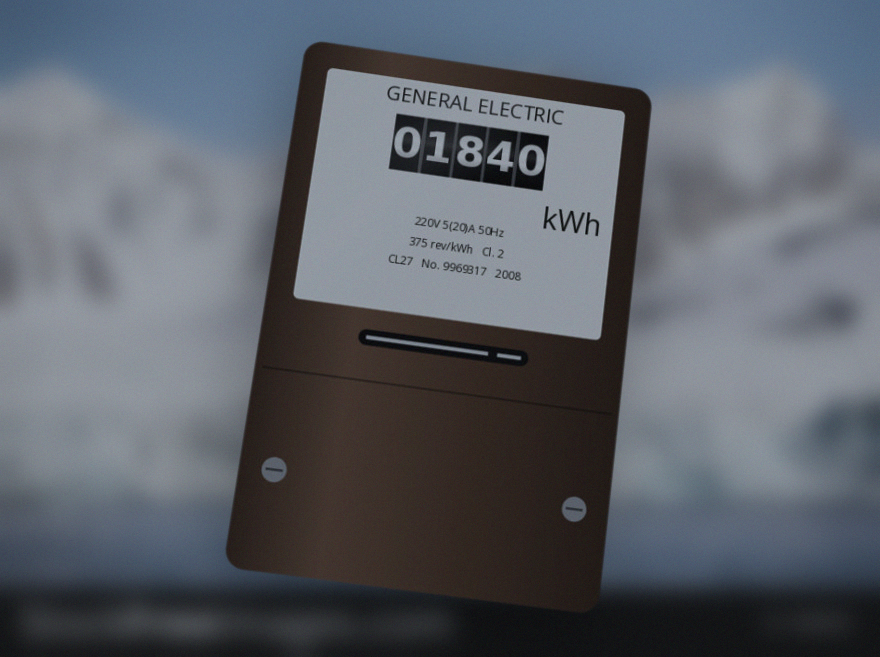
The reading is 1840 kWh
